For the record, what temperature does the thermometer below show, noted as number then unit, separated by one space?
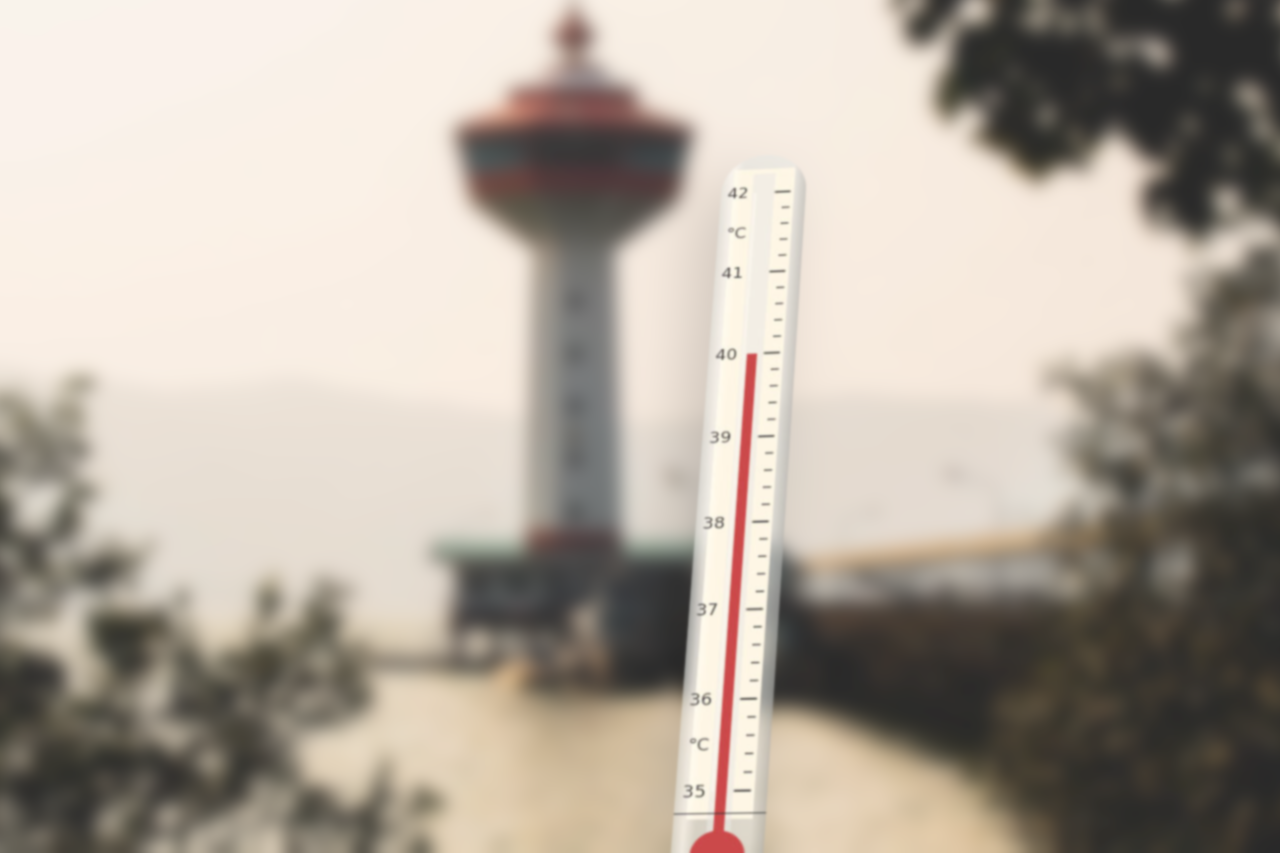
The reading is 40 °C
